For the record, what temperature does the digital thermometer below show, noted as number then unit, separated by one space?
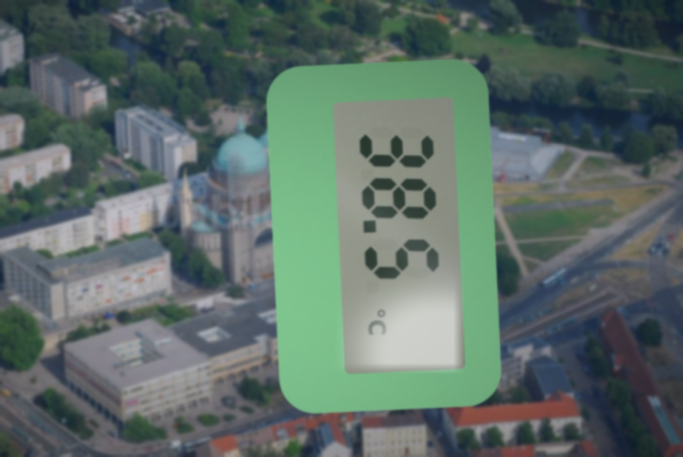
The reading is 38.5 °C
